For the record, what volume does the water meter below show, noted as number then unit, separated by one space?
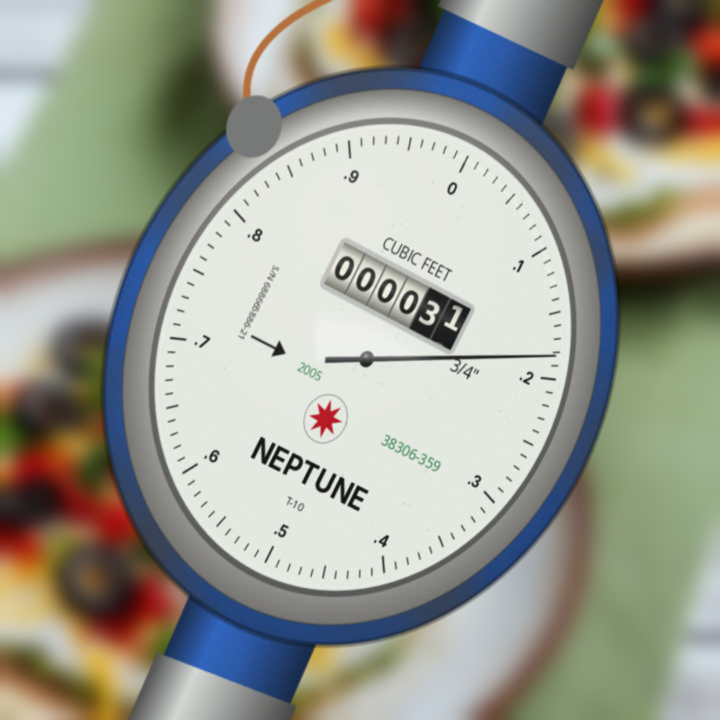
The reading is 31.18 ft³
